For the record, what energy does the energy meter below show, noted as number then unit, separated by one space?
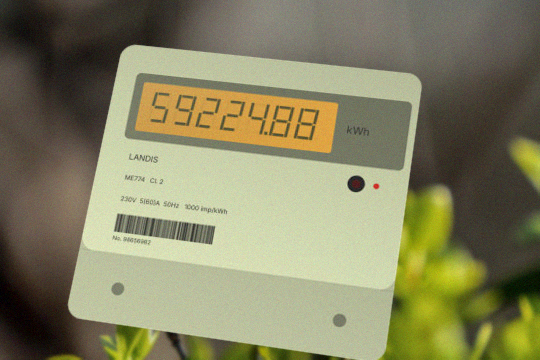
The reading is 59224.88 kWh
